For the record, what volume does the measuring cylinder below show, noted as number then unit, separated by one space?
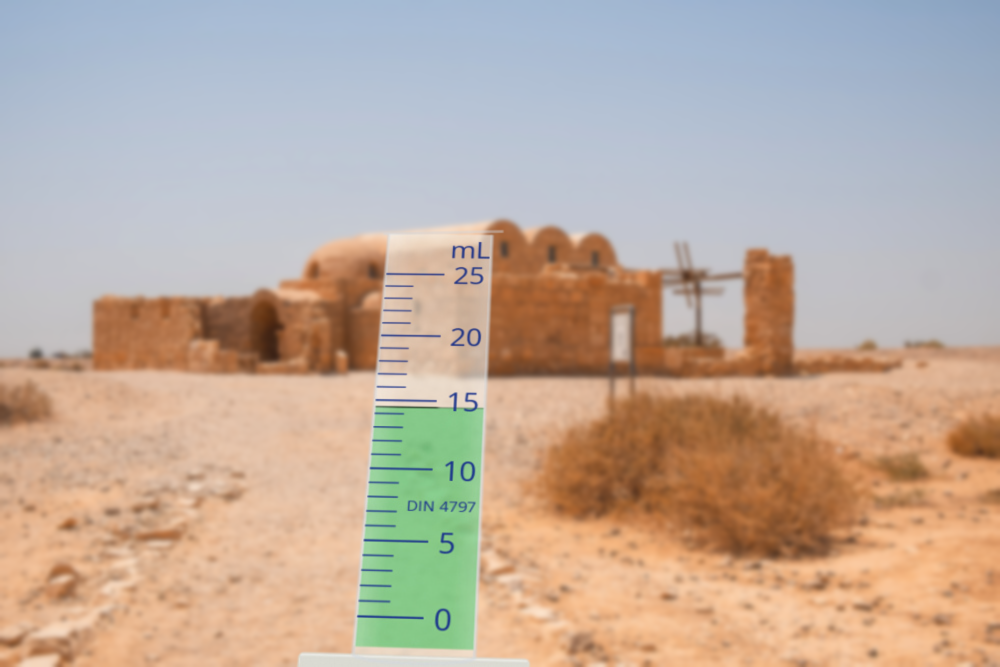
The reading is 14.5 mL
